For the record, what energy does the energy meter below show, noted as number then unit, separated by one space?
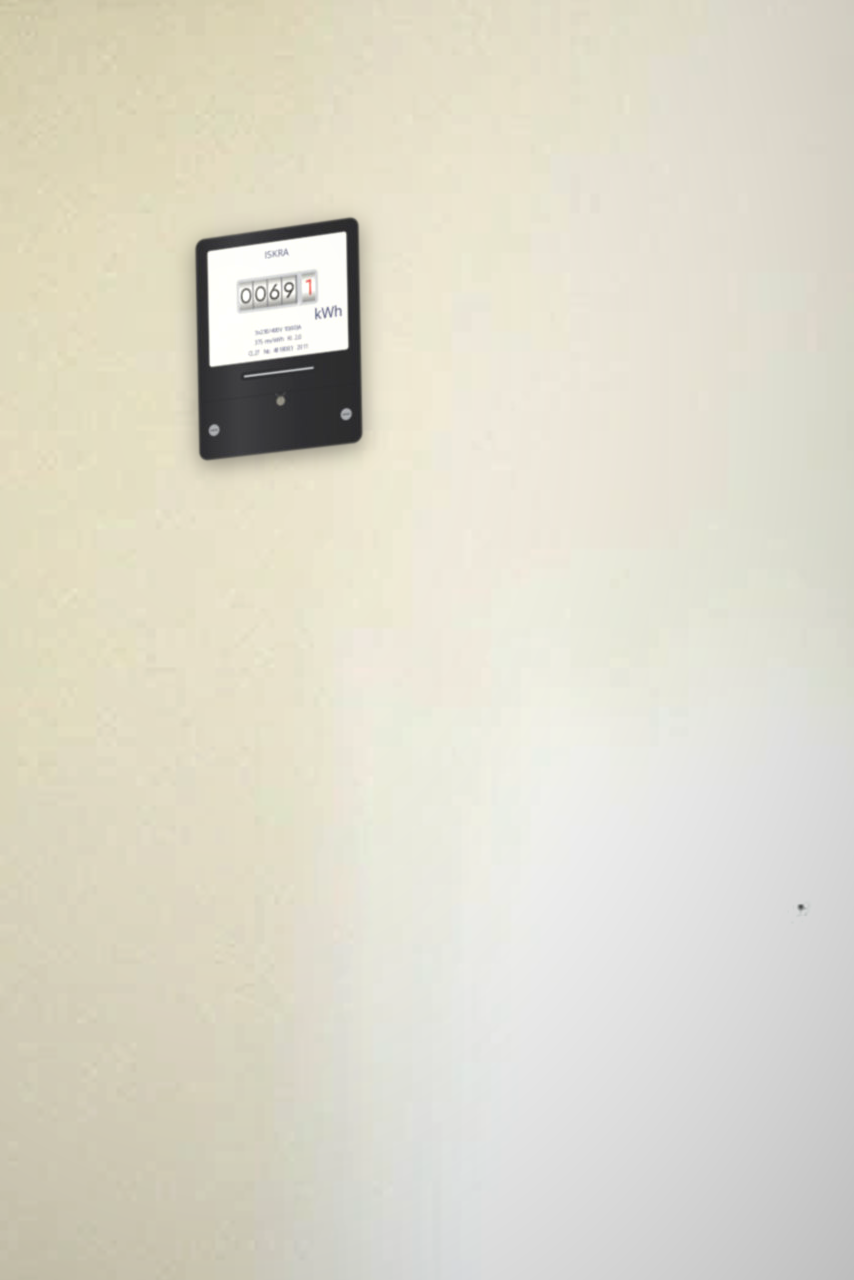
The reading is 69.1 kWh
